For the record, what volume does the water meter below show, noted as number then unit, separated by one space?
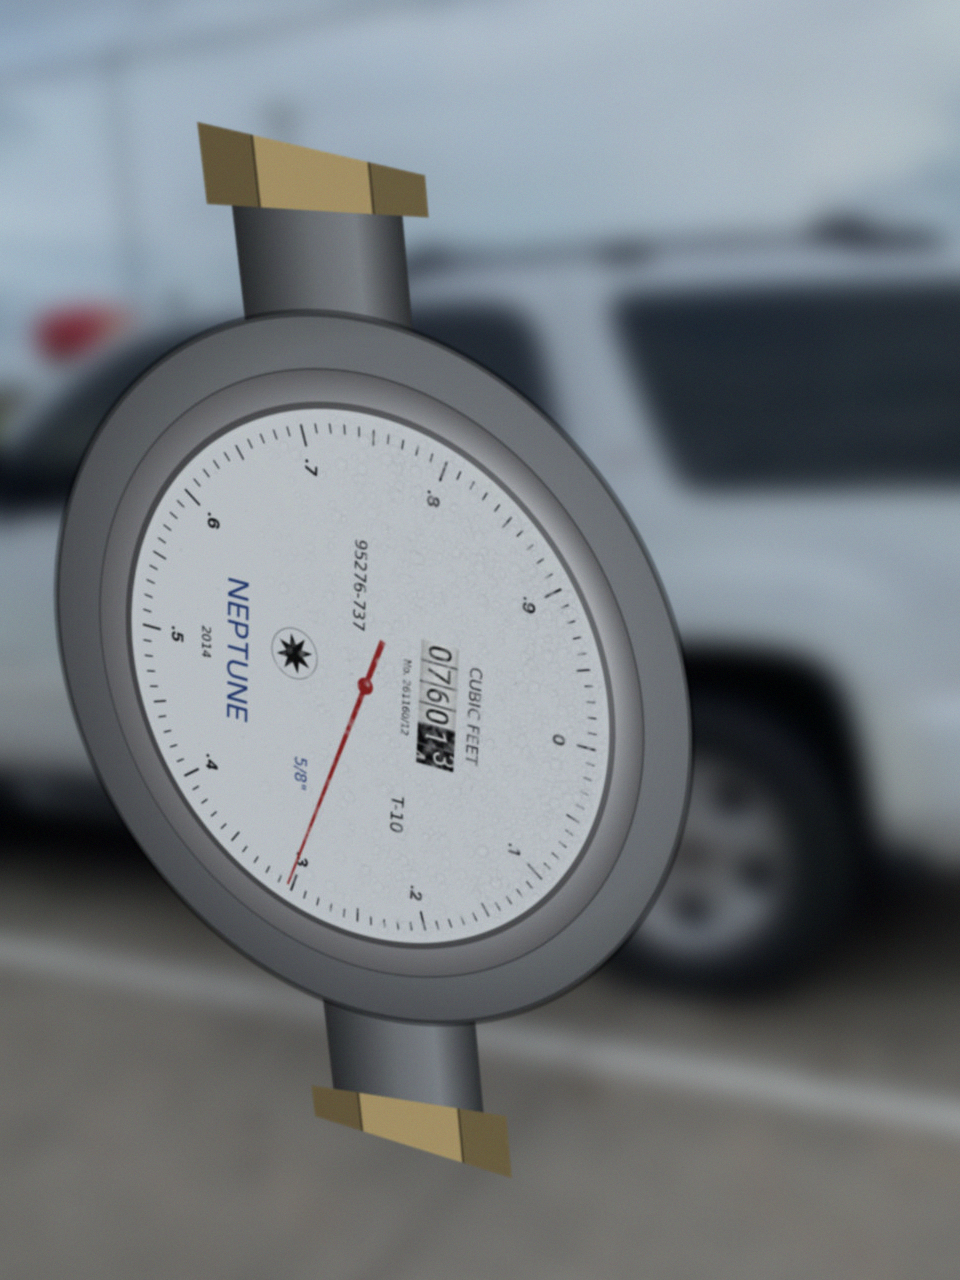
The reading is 76013.30 ft³
